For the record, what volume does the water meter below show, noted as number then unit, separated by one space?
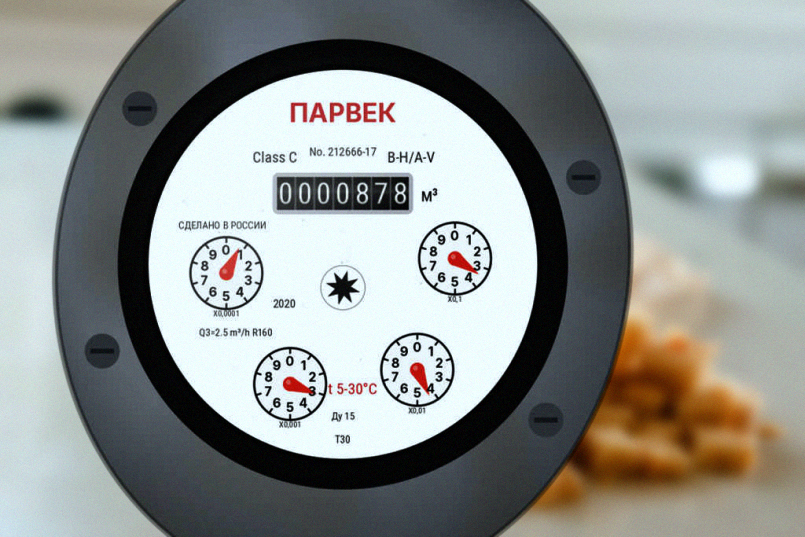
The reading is 878.3430 m³
